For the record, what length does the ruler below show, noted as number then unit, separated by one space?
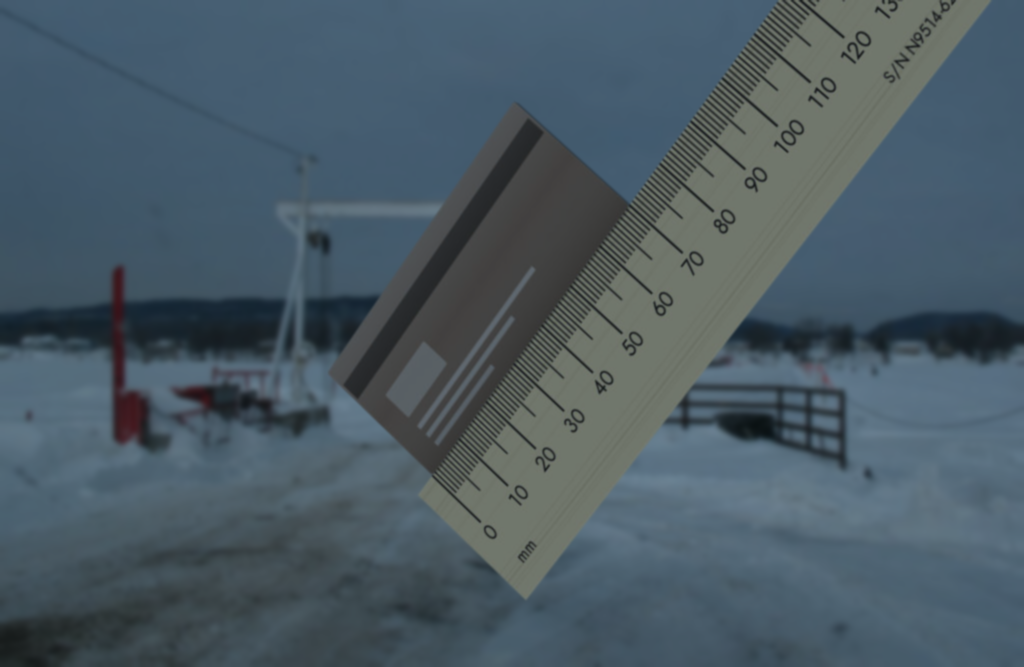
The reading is 70 mm
